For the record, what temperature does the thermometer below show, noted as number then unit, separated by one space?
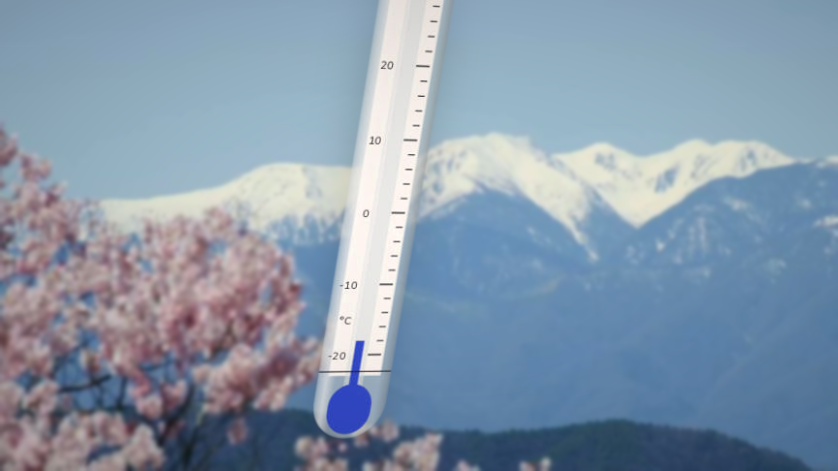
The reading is -18 °C
